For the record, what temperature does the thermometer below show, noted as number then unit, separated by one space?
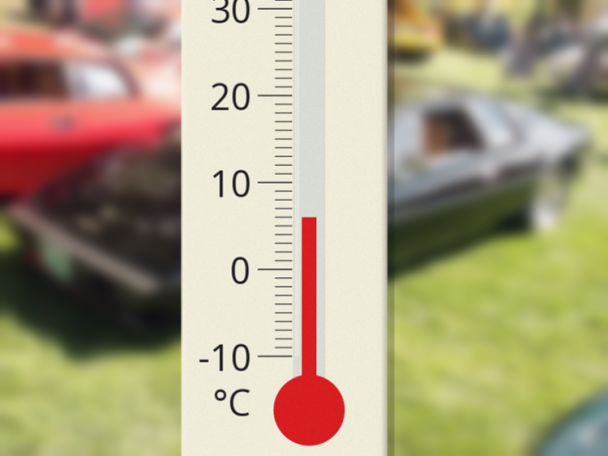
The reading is 6 °C
